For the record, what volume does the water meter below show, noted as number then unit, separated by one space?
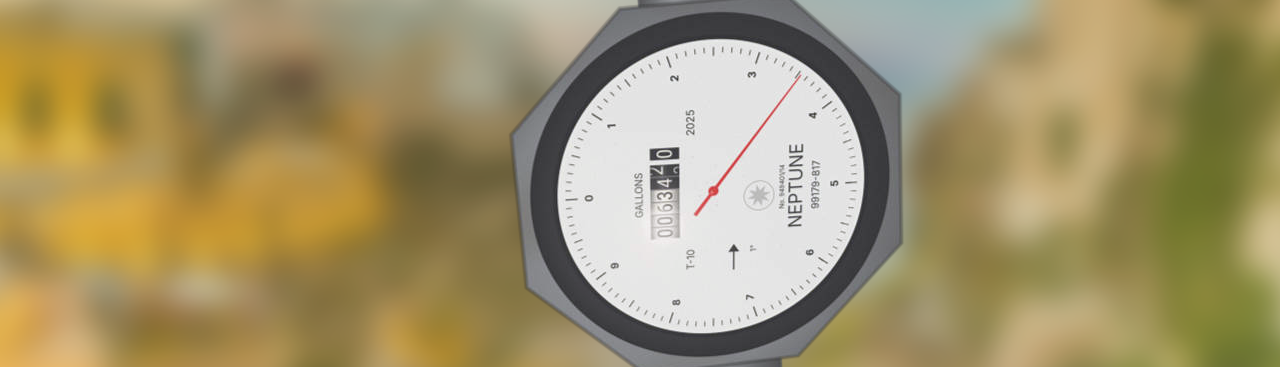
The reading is 63423.5 gal
